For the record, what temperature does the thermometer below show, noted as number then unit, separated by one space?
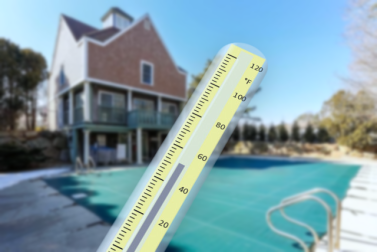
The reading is 52 °F
